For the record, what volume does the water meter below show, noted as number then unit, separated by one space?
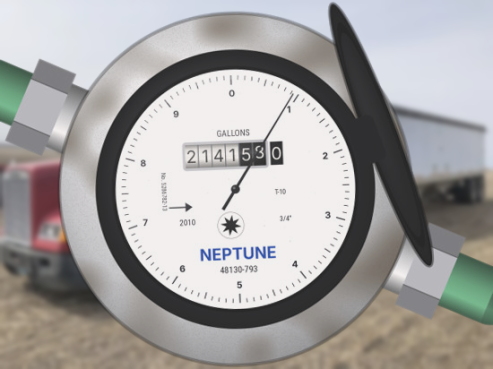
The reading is 2141580.9 gal
